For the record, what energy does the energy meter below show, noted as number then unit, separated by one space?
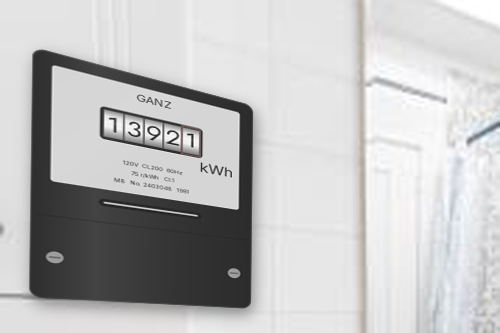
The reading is 1392.1 kWh
